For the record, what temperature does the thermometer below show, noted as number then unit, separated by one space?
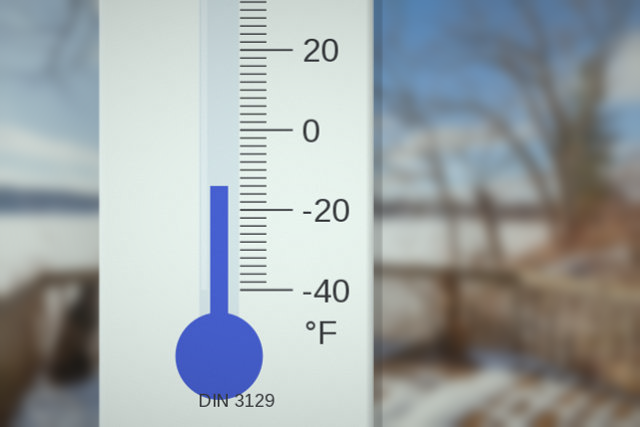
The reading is -14 °F
